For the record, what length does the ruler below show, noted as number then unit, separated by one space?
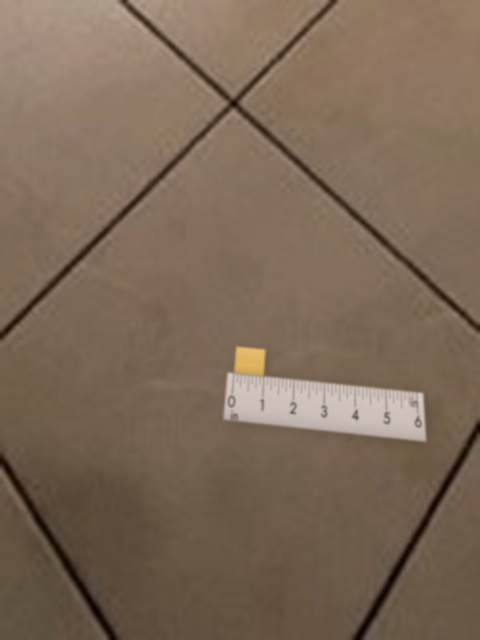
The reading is 1 in
